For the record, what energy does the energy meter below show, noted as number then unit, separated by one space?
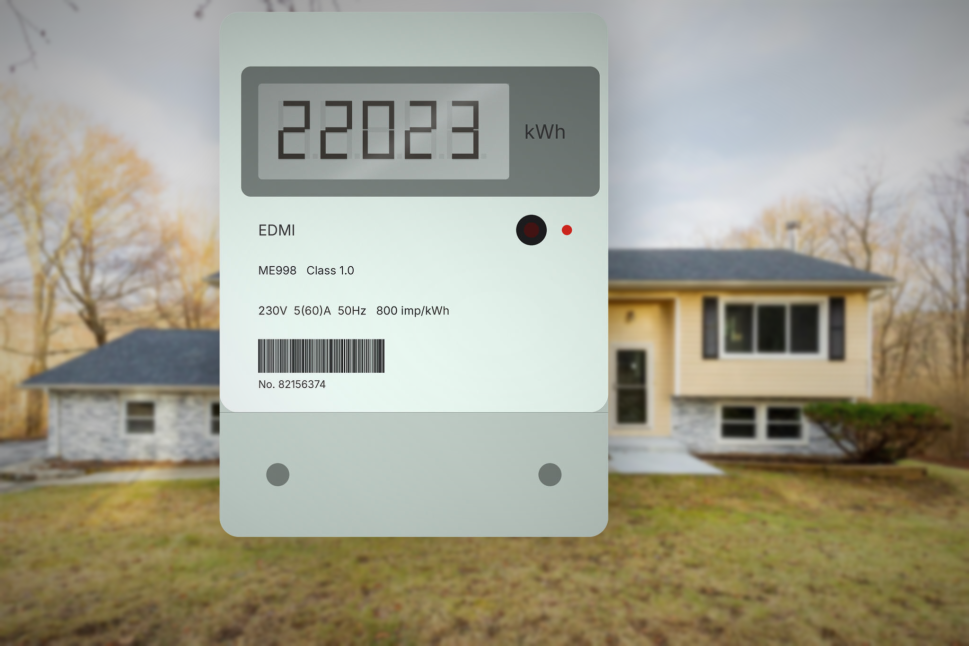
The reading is 22023 kWh
